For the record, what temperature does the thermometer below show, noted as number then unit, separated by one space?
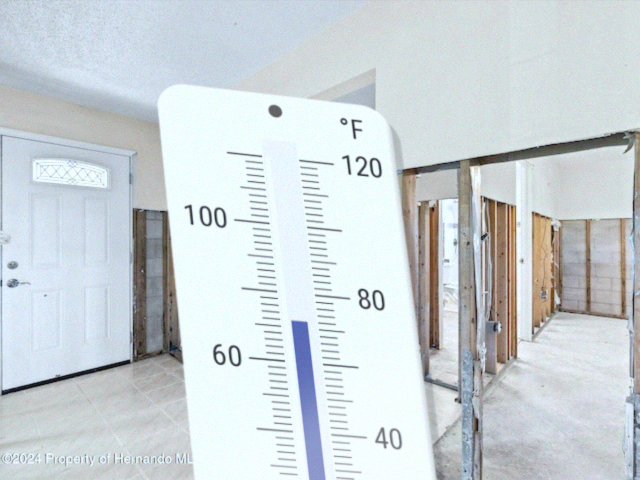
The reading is 72 °F
